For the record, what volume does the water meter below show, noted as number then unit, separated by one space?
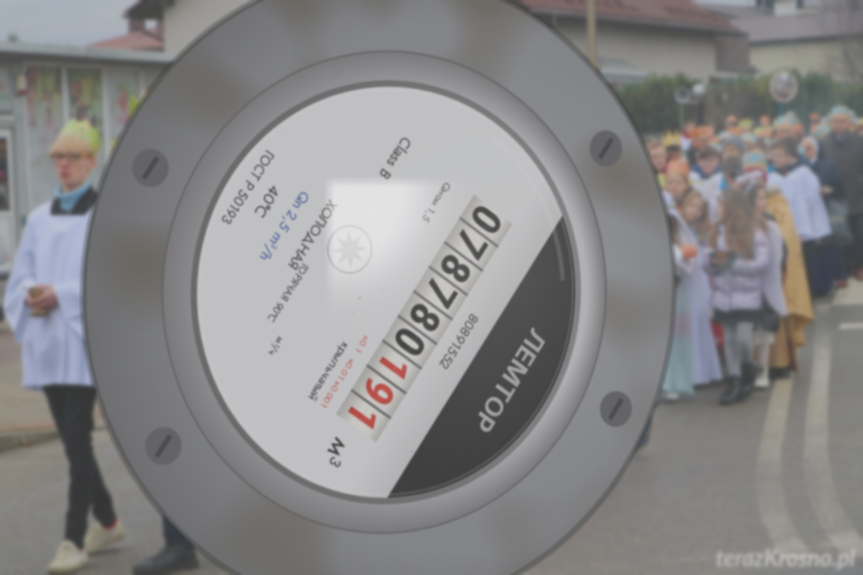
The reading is 78780.191 m³
